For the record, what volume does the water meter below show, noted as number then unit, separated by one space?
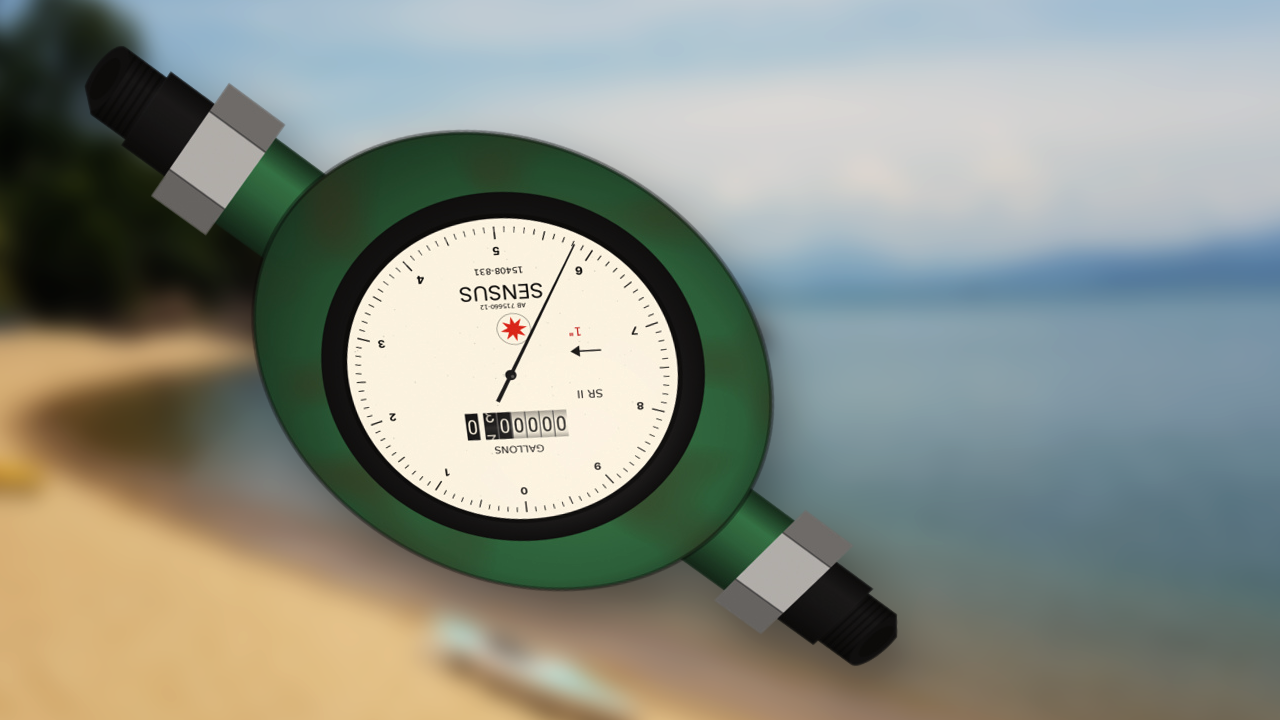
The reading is 25.8 gal
